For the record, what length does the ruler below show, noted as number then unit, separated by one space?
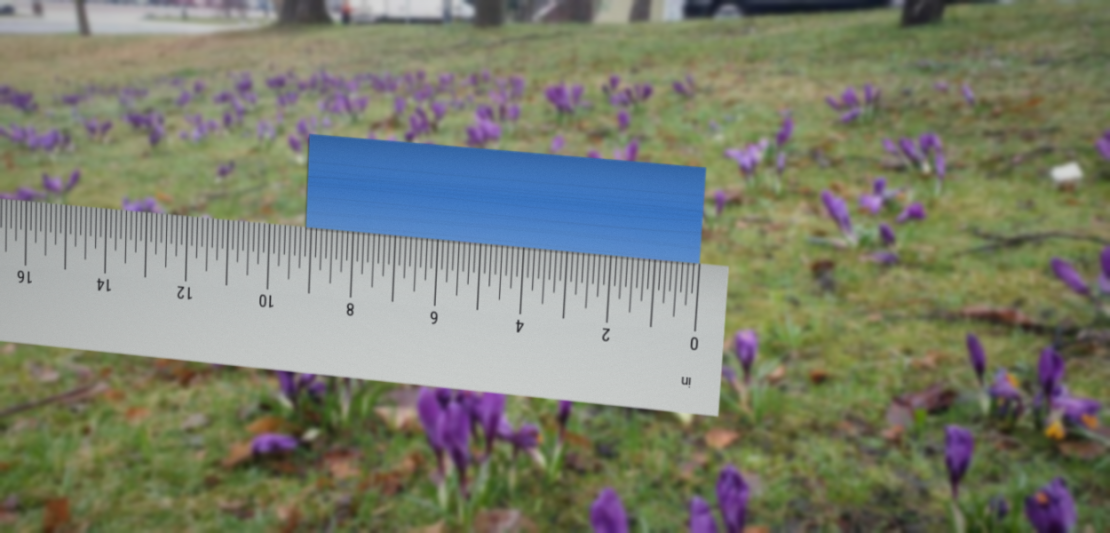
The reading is 9.125 in
